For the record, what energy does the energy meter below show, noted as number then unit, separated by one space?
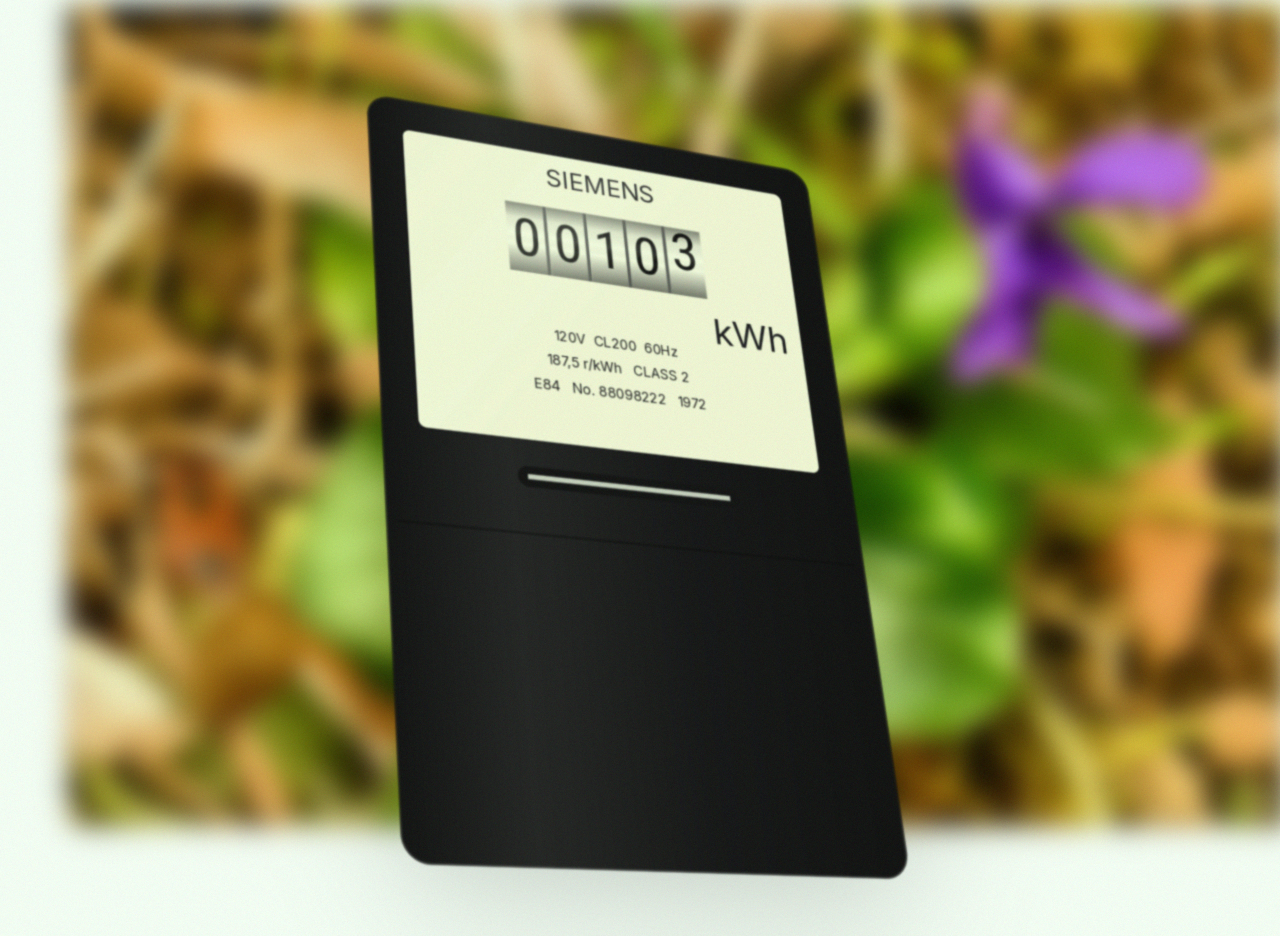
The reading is 103 kWh
